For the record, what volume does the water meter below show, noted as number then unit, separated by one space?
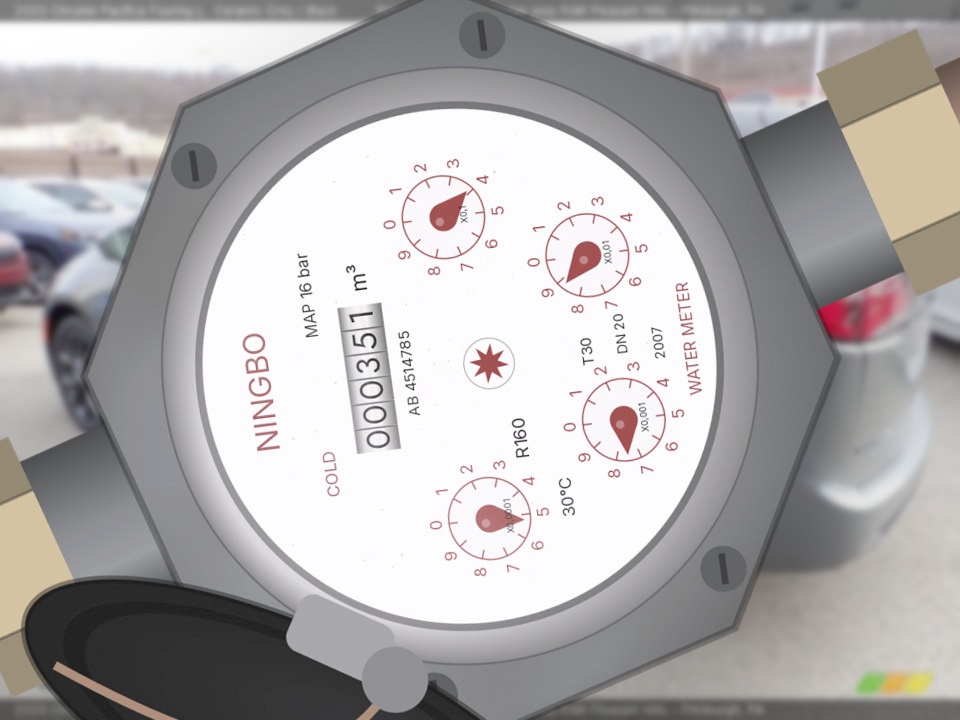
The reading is 351.3875 m³
